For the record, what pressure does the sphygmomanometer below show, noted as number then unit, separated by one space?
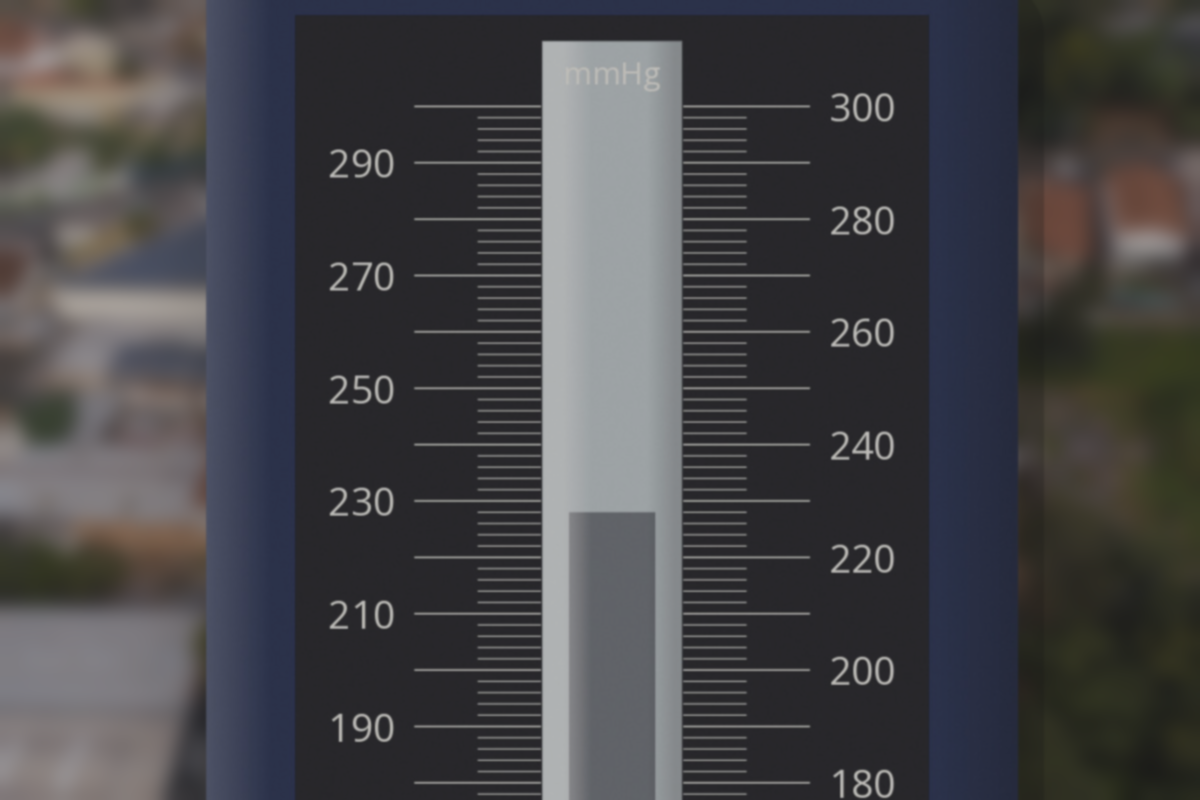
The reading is 228 mmHg
